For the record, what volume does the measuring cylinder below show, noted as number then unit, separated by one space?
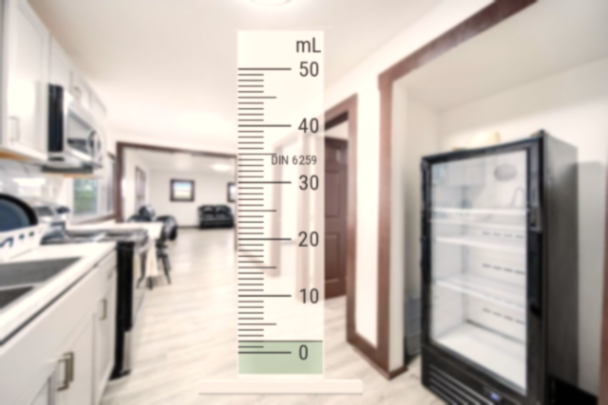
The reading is 2 mL
